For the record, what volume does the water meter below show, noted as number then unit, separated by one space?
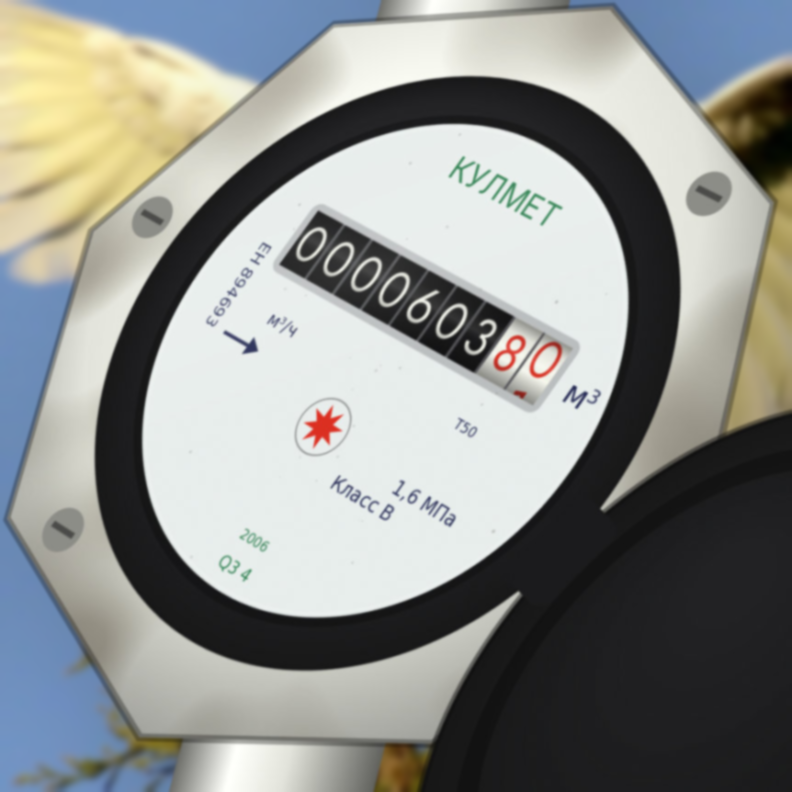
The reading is 603.80 m³
